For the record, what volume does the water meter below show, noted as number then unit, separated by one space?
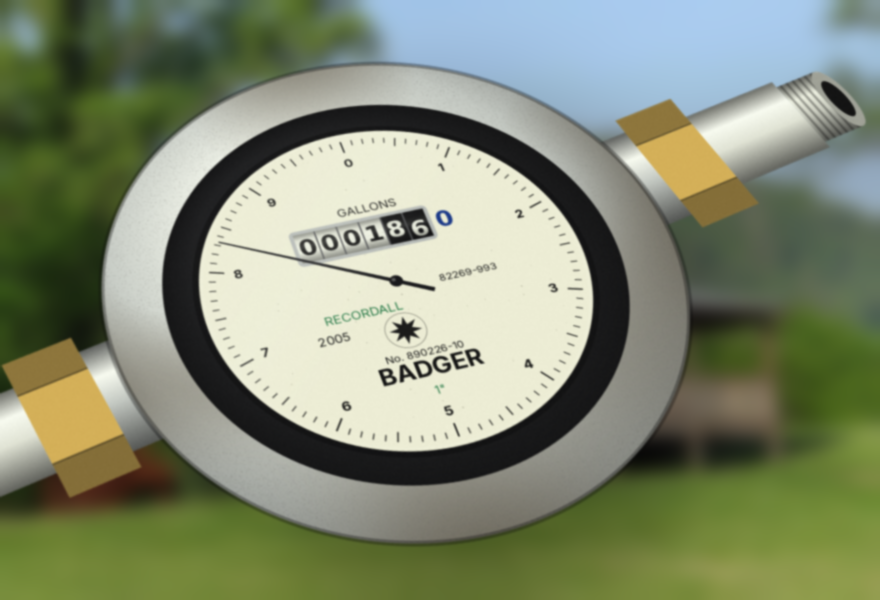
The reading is 1858.3 gal
